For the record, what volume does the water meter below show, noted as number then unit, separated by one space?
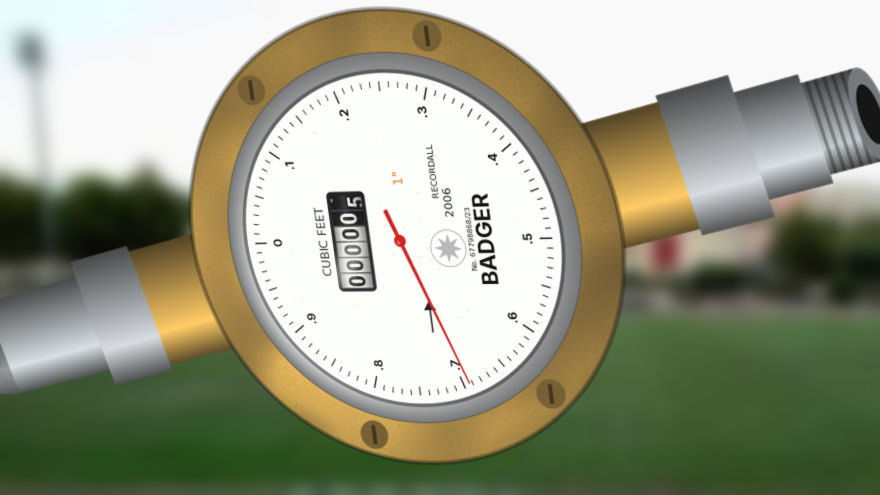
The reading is 4.69 ft³
